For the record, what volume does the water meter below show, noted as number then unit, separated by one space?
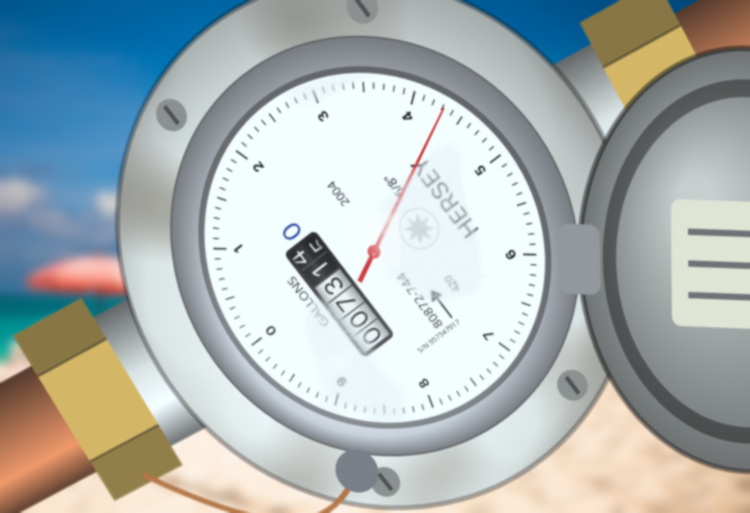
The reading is 73144.3 gal
